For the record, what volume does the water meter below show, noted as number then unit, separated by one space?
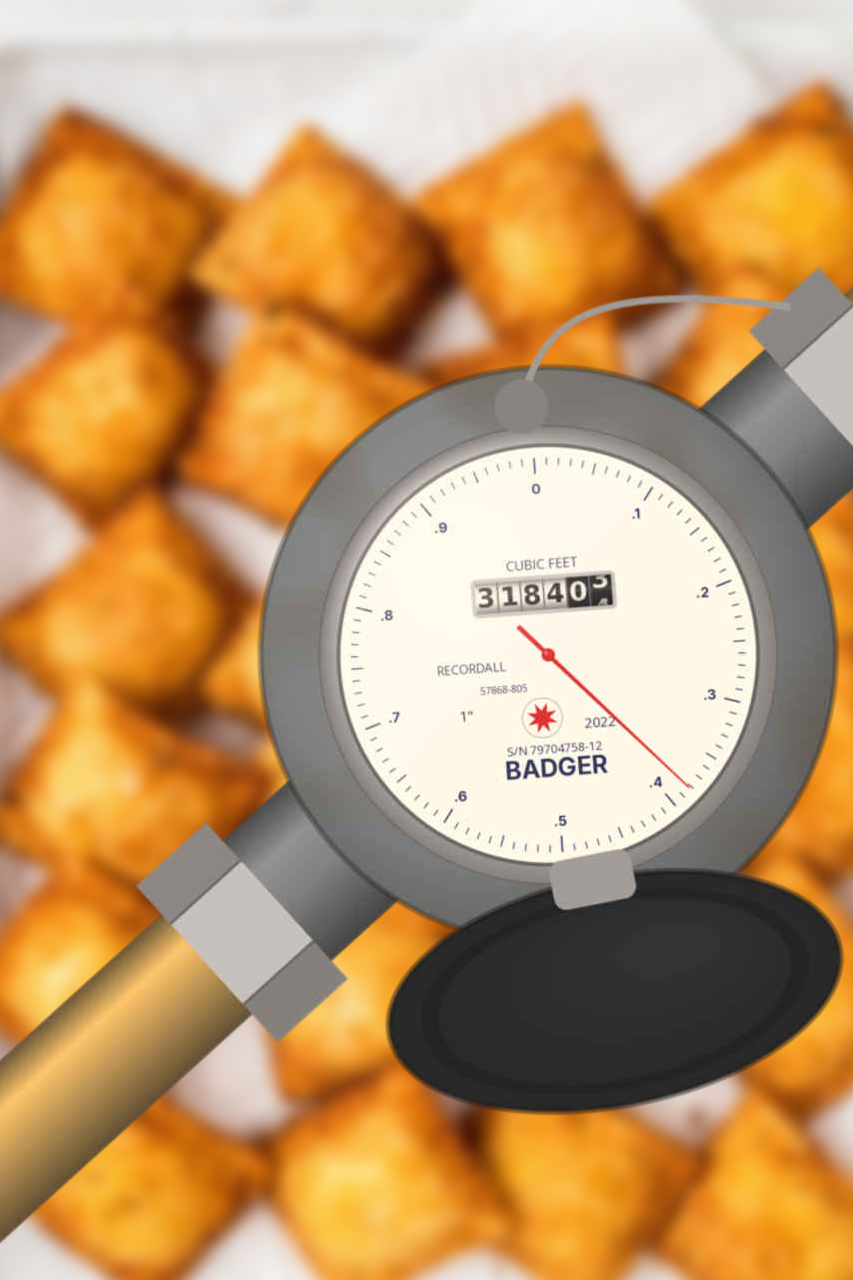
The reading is 318403.38 ft³
